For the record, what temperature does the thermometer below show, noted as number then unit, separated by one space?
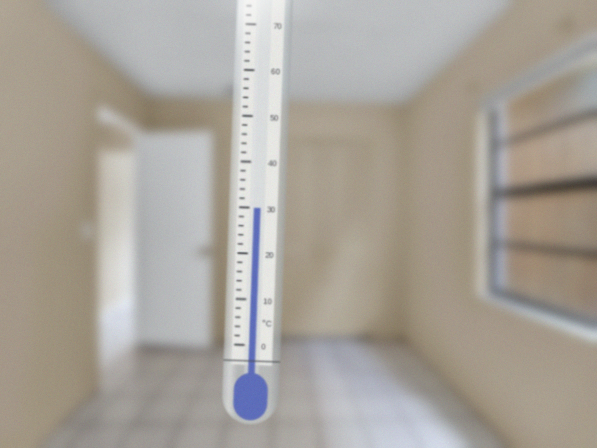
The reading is 30 °C
